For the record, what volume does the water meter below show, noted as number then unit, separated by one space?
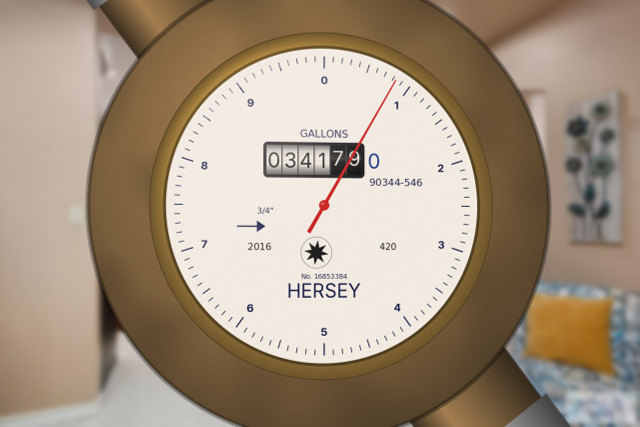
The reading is 341790.8 gal
